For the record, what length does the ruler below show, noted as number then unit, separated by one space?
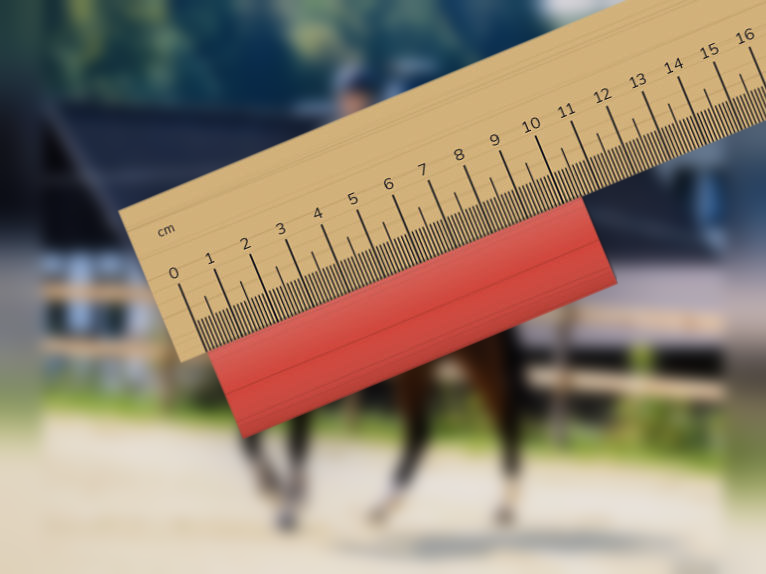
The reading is 10.5 cm
